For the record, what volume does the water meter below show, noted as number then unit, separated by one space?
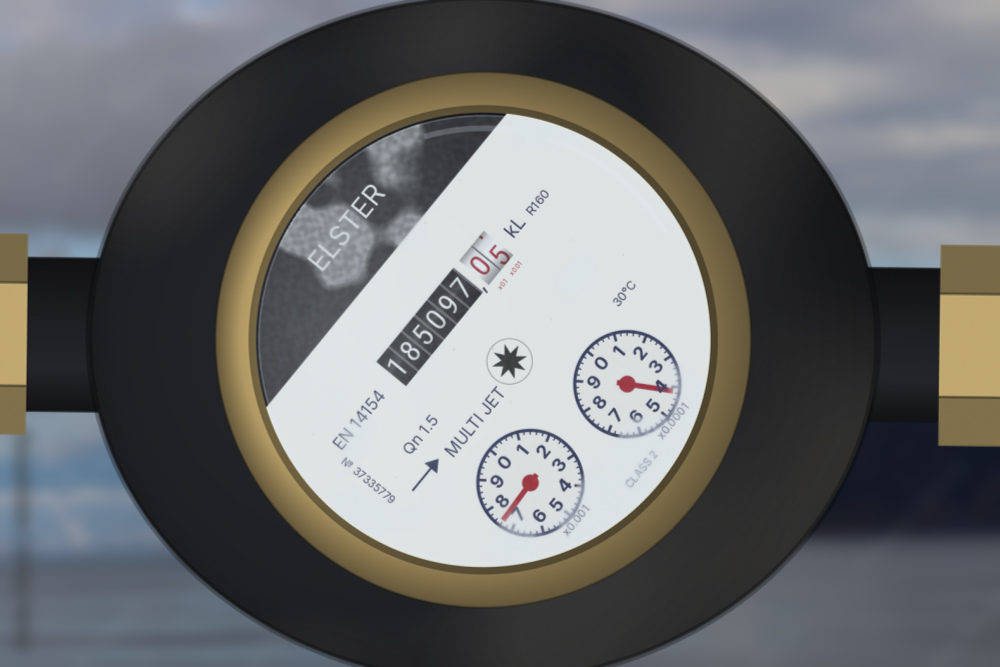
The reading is 185097.0474 kL
